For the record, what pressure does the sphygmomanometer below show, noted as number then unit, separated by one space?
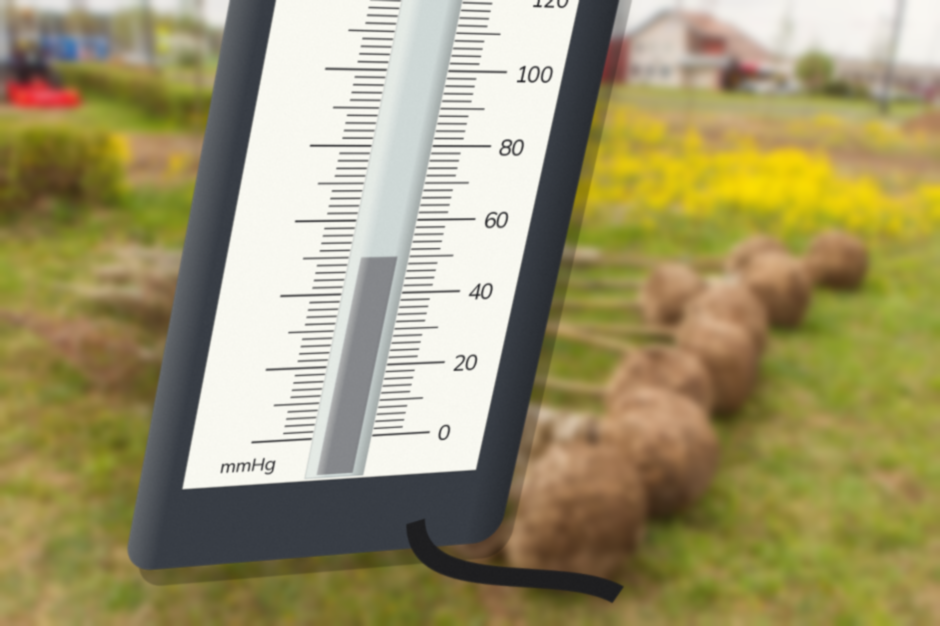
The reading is 50 mmHg
